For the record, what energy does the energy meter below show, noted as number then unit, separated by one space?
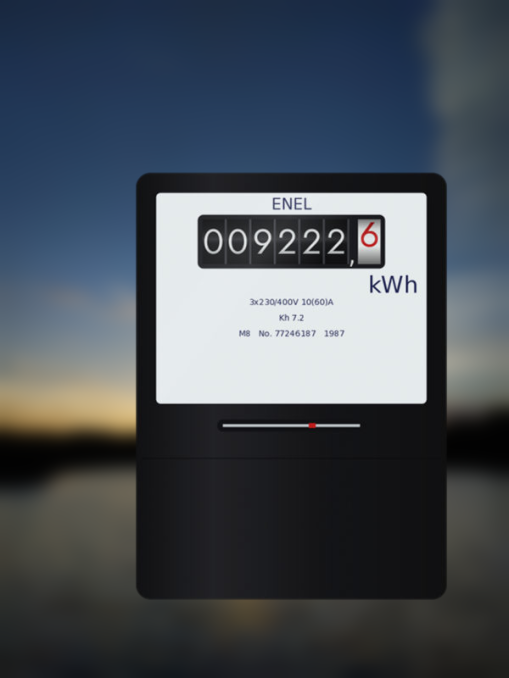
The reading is 9222.6 kWh
